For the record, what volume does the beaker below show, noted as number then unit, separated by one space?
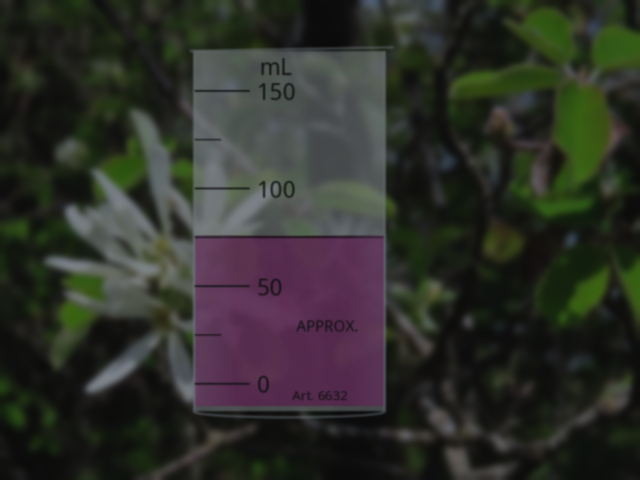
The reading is 75 mL
